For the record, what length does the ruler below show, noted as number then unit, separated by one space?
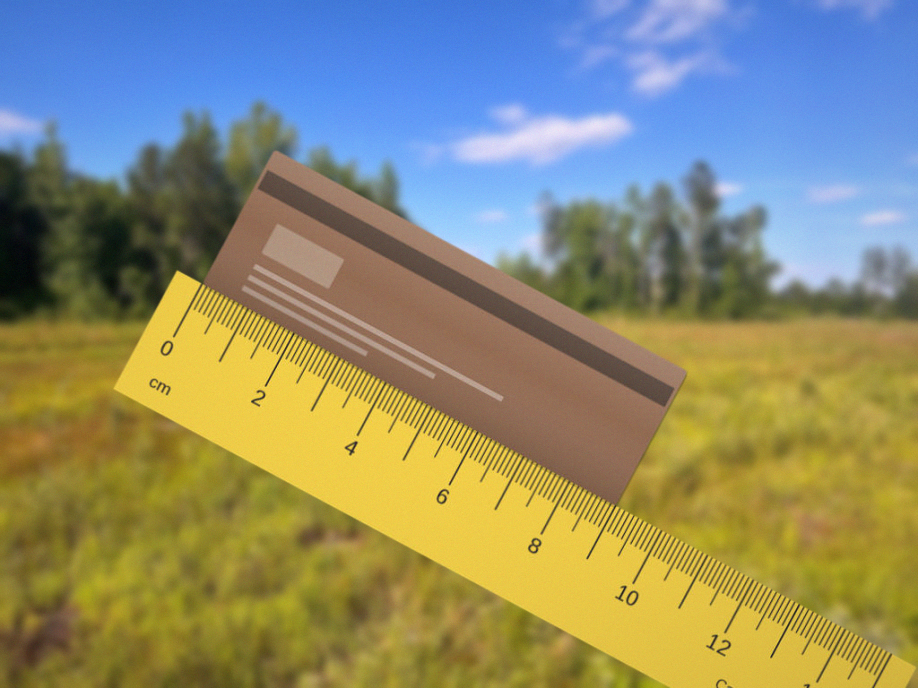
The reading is 9 cm
